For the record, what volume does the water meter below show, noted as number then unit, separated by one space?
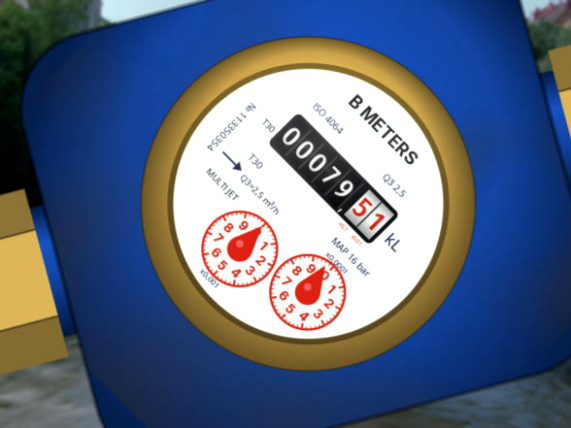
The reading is 79.5099 kL
